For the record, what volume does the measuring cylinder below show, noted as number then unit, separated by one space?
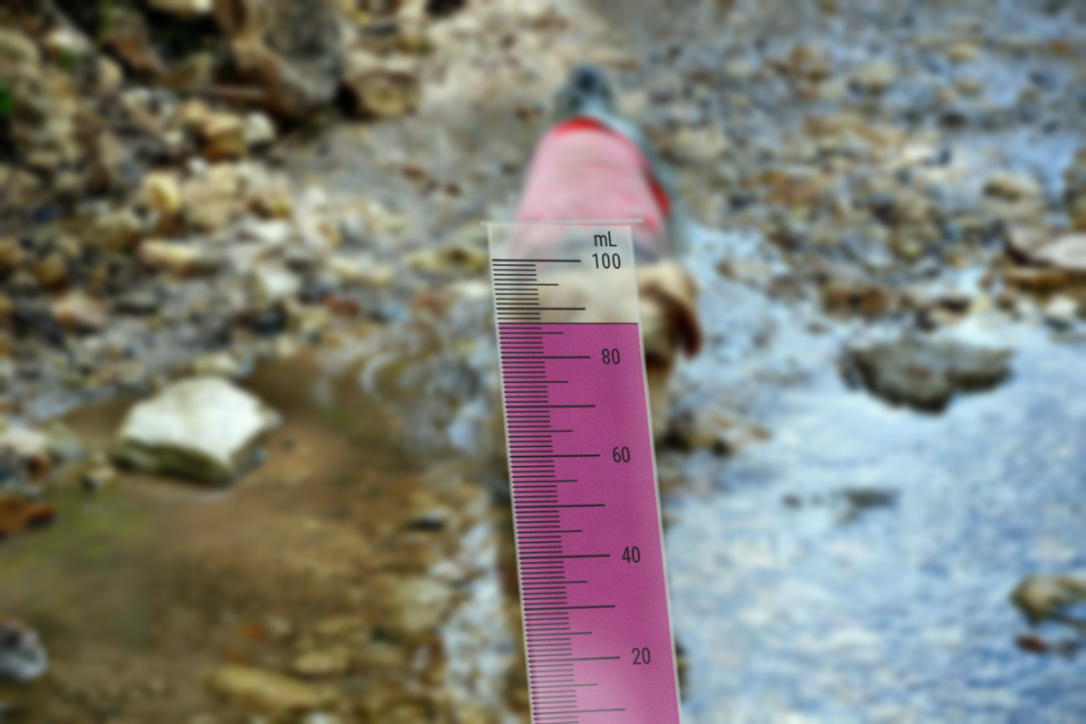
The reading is 87 mL
